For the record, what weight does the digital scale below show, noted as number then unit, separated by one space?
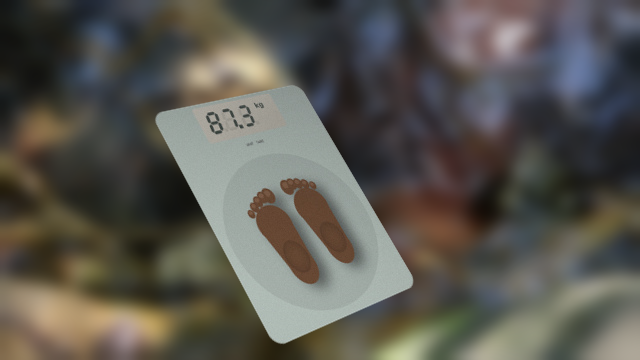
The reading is 87.3 kg
